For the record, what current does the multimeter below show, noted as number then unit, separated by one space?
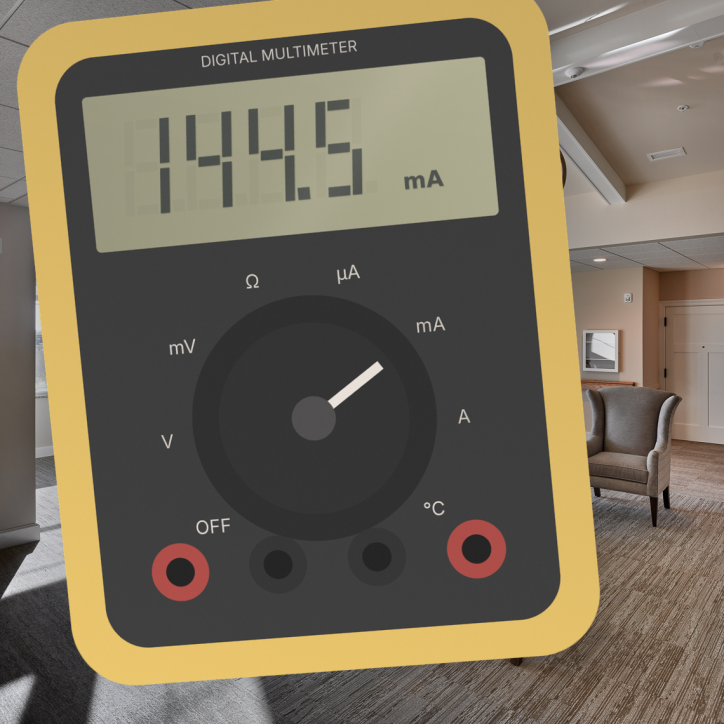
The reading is 144.5 mA
